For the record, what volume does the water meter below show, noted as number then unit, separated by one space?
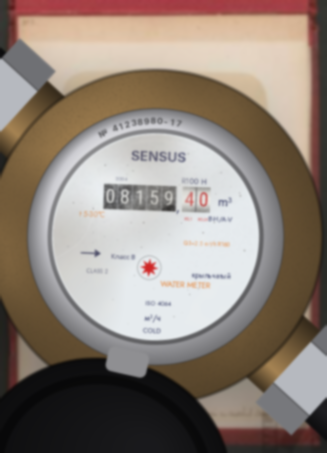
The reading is 8159.40 m³
